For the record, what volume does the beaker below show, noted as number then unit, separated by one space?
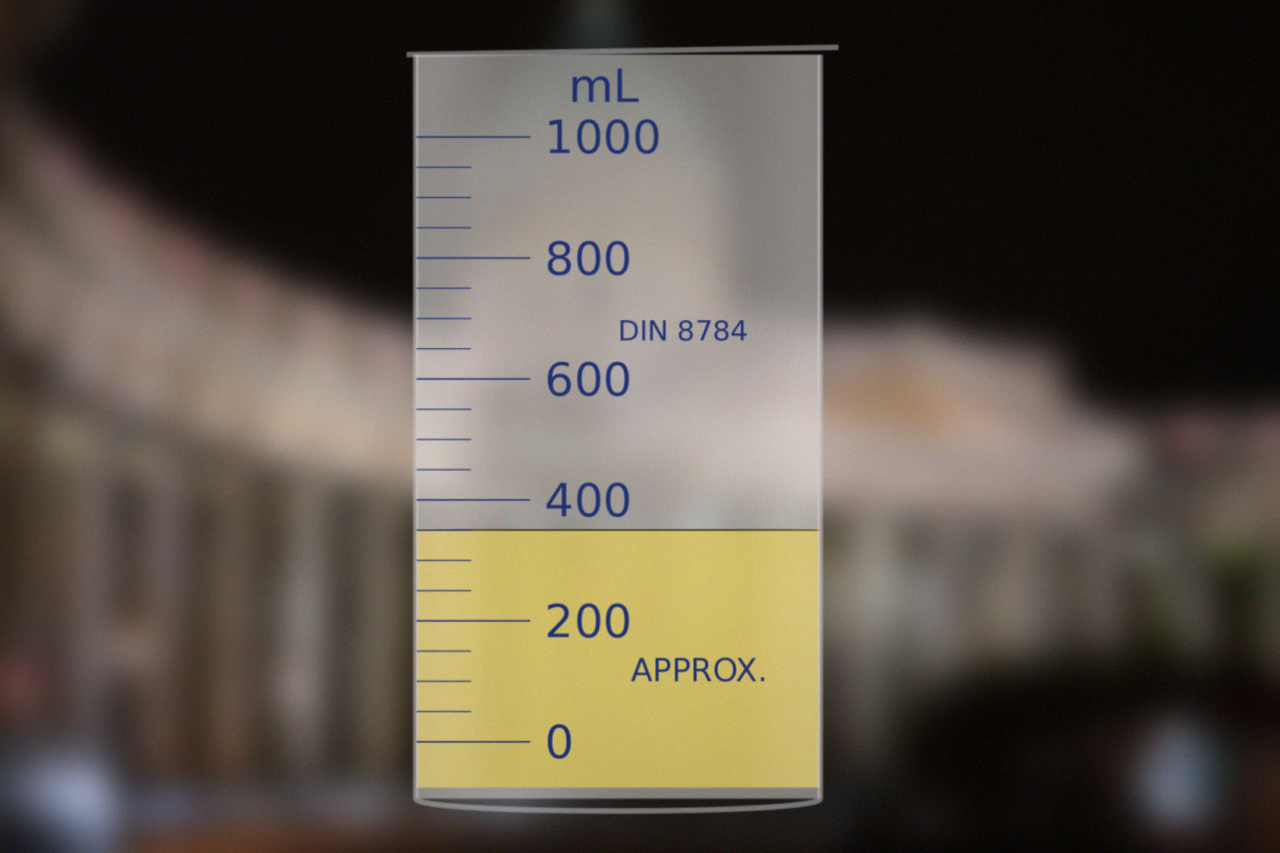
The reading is 350 mL
